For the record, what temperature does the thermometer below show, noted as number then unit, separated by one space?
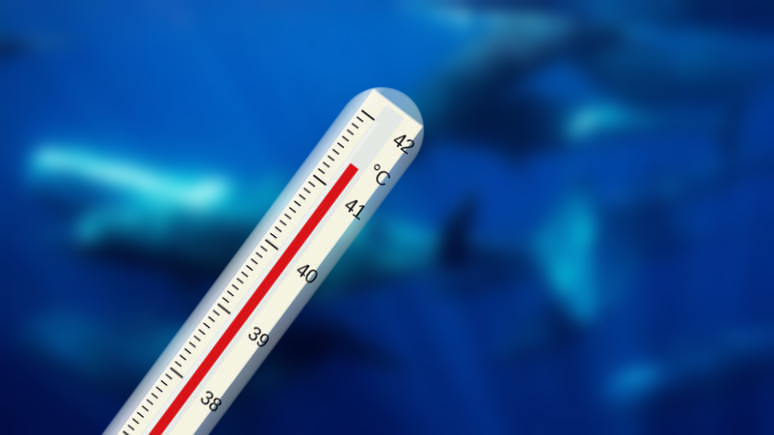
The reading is 41.4 °C
